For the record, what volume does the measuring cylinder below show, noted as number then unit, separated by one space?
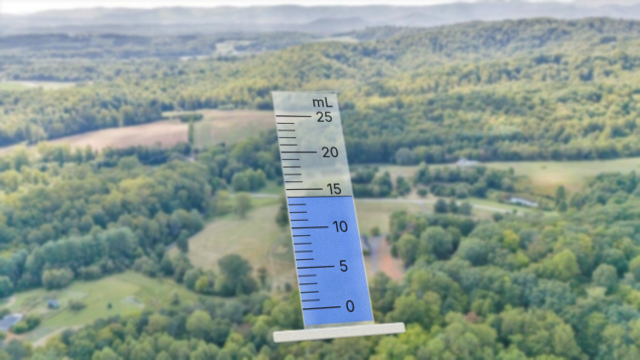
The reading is 14 mL
